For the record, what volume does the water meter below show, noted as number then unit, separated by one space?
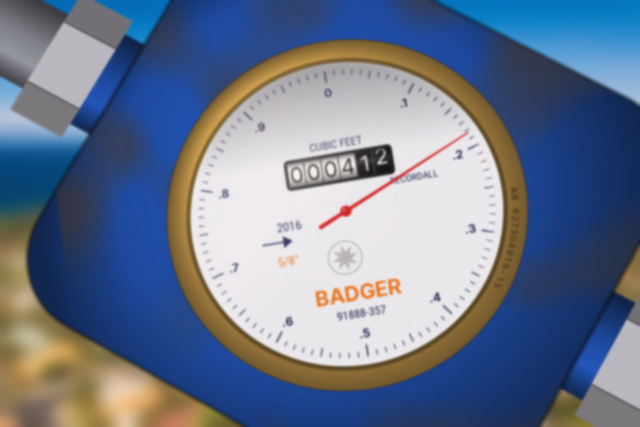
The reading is 412.18 ft³
